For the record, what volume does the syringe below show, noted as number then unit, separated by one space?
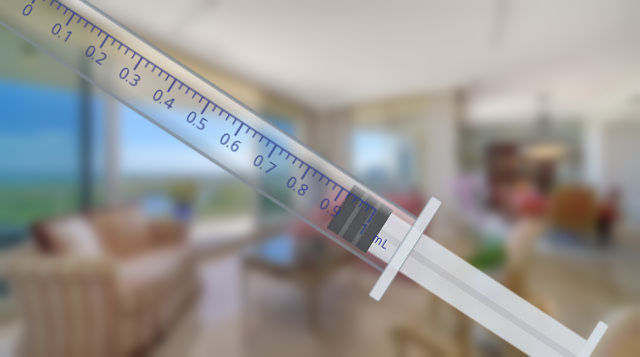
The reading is 0.92 mL
